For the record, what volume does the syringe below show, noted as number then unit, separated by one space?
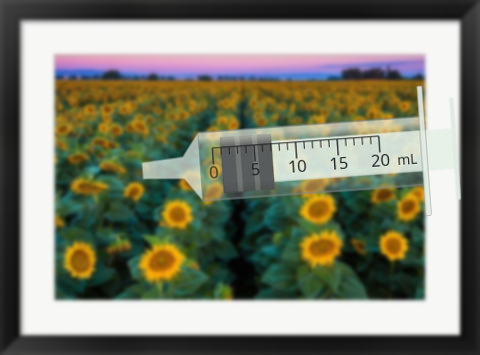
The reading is 1 mL
